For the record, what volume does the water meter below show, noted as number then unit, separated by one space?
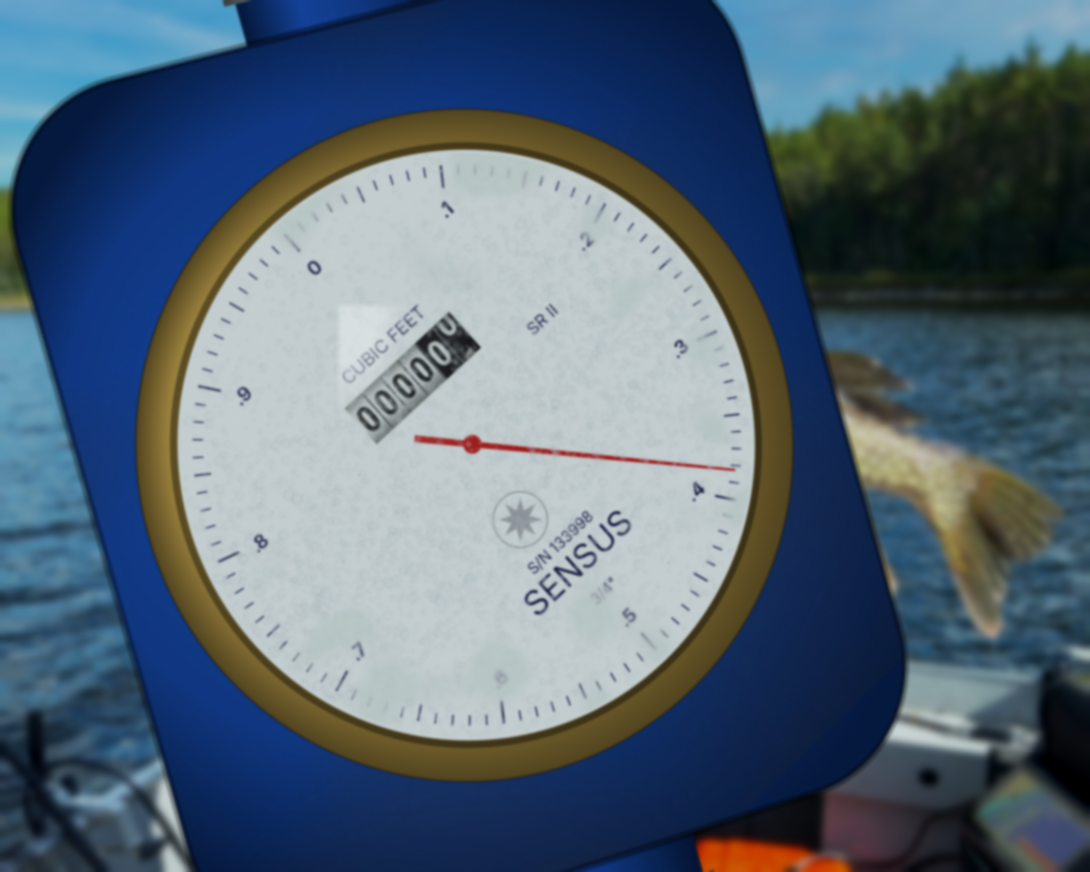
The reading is 0.38 ft³
